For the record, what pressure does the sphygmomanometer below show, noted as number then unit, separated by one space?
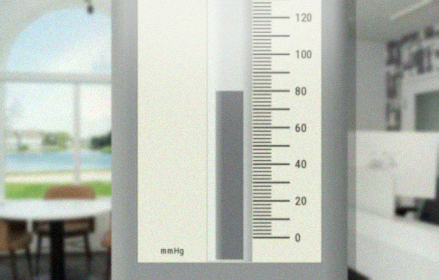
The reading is 80 mmHg
